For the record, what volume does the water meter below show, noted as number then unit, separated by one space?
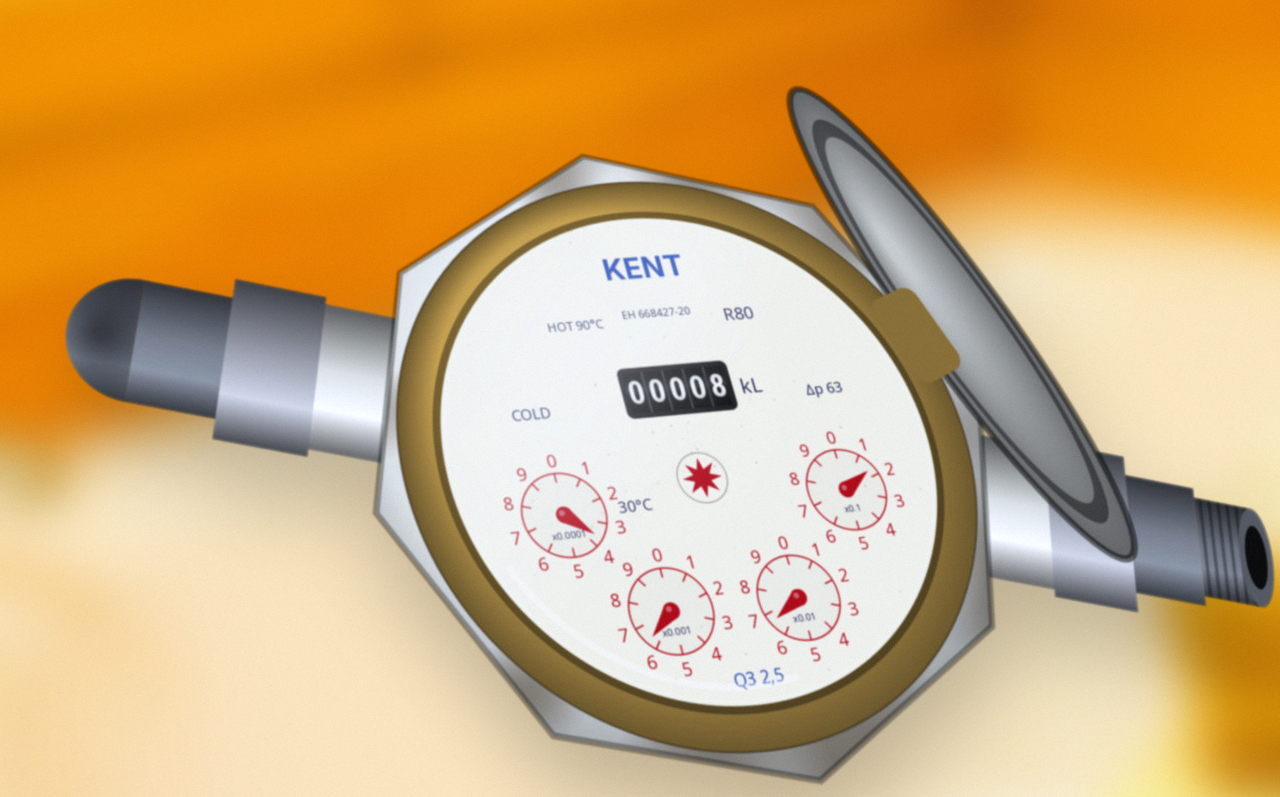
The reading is 8.1663 kL
